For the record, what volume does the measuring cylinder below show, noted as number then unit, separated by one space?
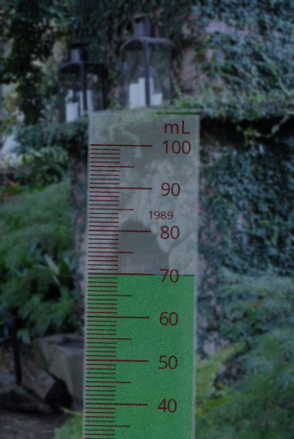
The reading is 70 mL
